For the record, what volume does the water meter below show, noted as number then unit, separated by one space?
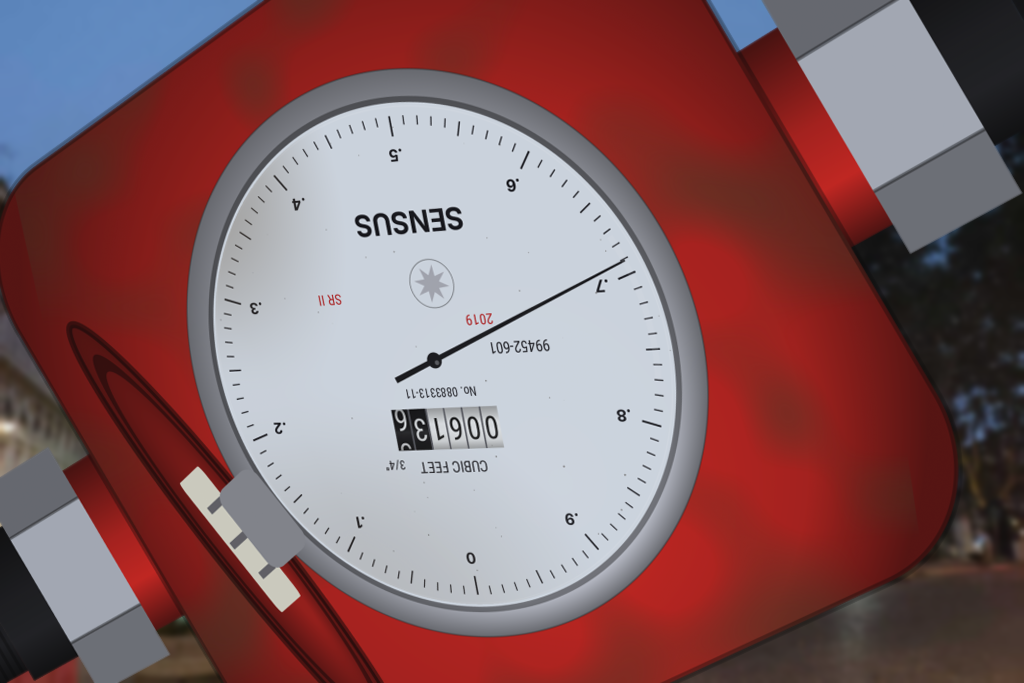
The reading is 6135.69 ft³
